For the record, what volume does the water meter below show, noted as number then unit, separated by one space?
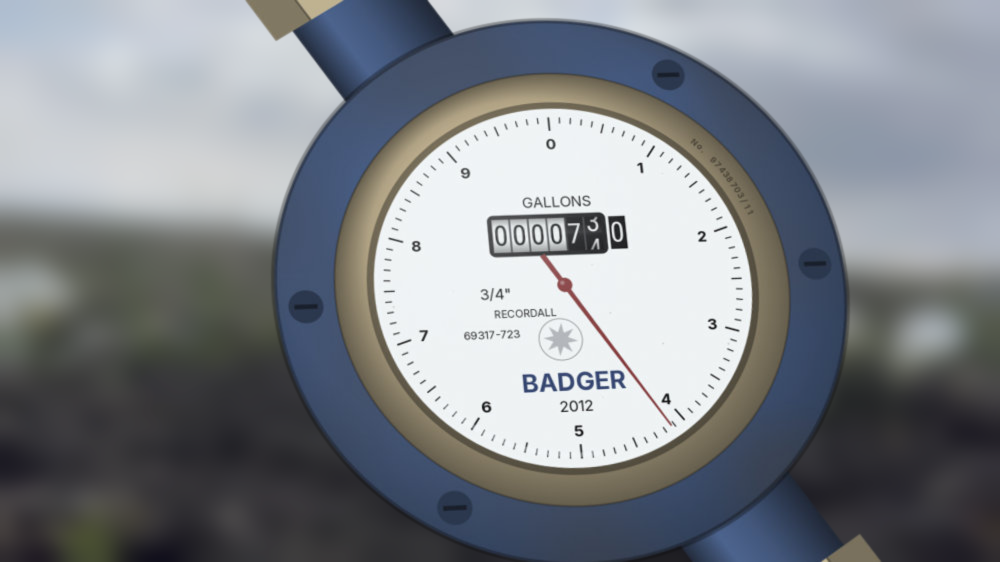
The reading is 734.1 gal
